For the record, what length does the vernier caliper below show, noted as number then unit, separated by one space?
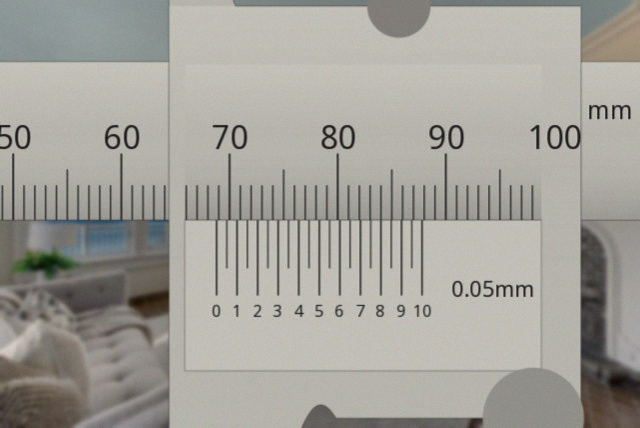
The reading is 68.8 mm
